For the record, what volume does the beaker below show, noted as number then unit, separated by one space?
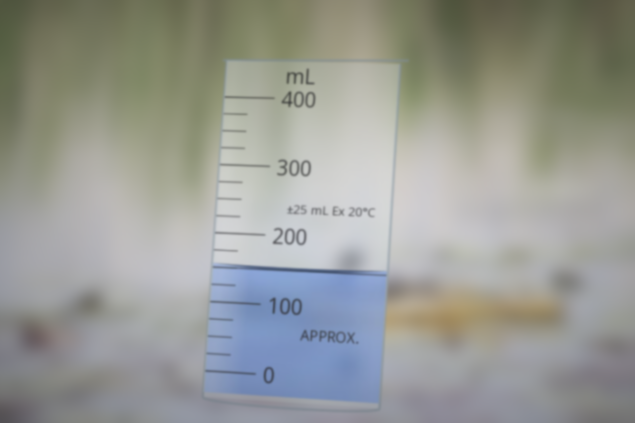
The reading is 150 mL
